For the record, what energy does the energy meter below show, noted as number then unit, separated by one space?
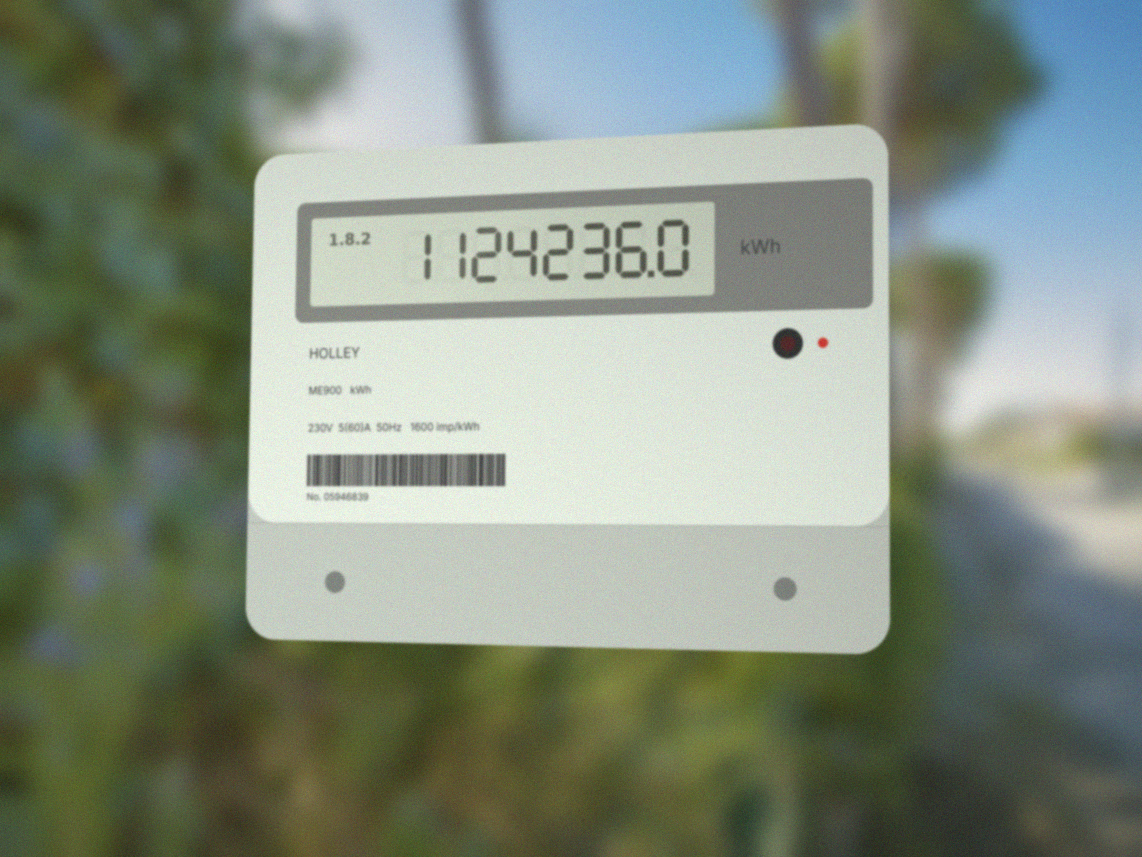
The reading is 1124236.0 kWh
